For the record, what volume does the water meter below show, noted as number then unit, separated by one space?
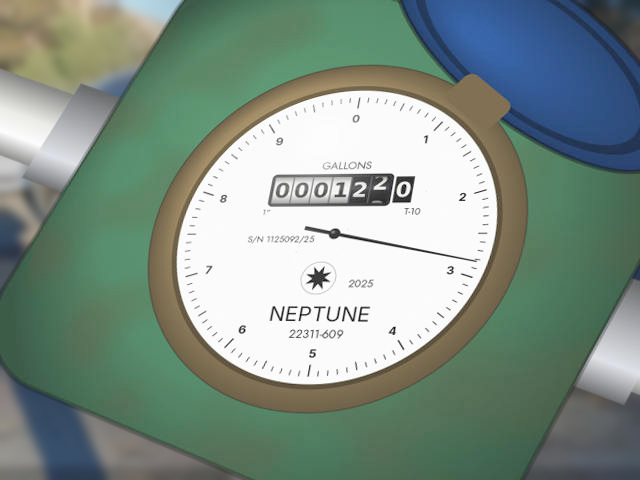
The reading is 1222.8 gal
